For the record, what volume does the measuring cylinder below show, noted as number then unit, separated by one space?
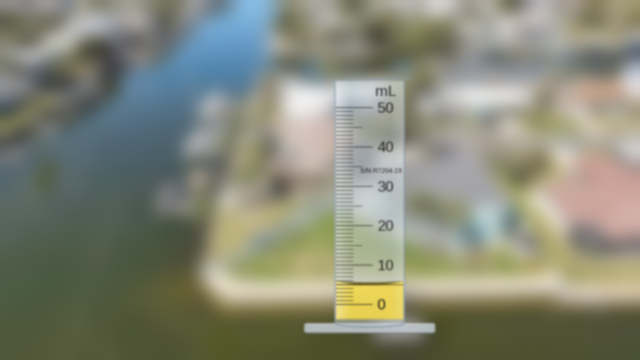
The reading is 5 mL
